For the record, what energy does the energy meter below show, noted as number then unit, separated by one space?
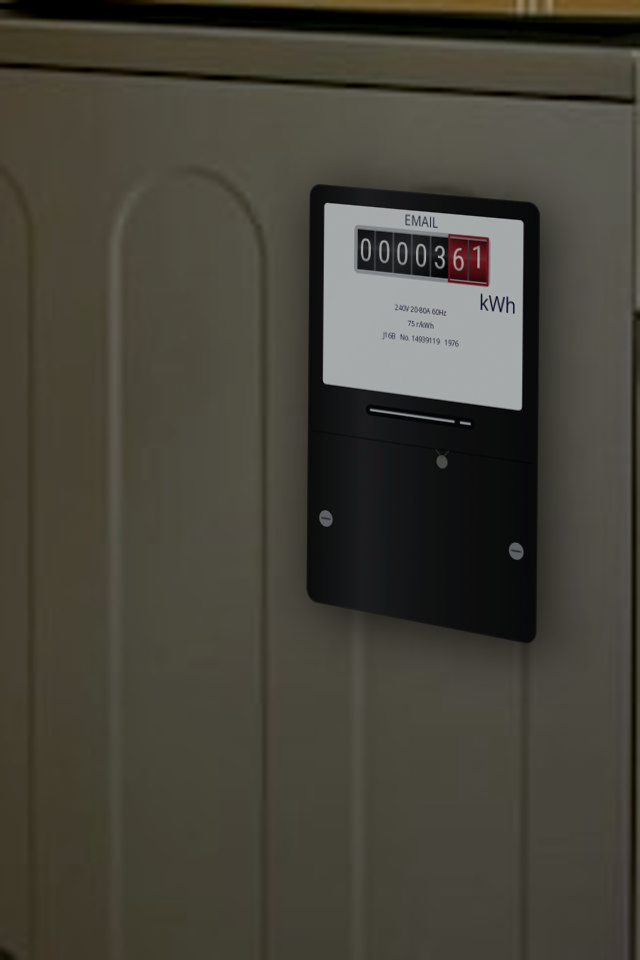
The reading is 3.61 kWh
